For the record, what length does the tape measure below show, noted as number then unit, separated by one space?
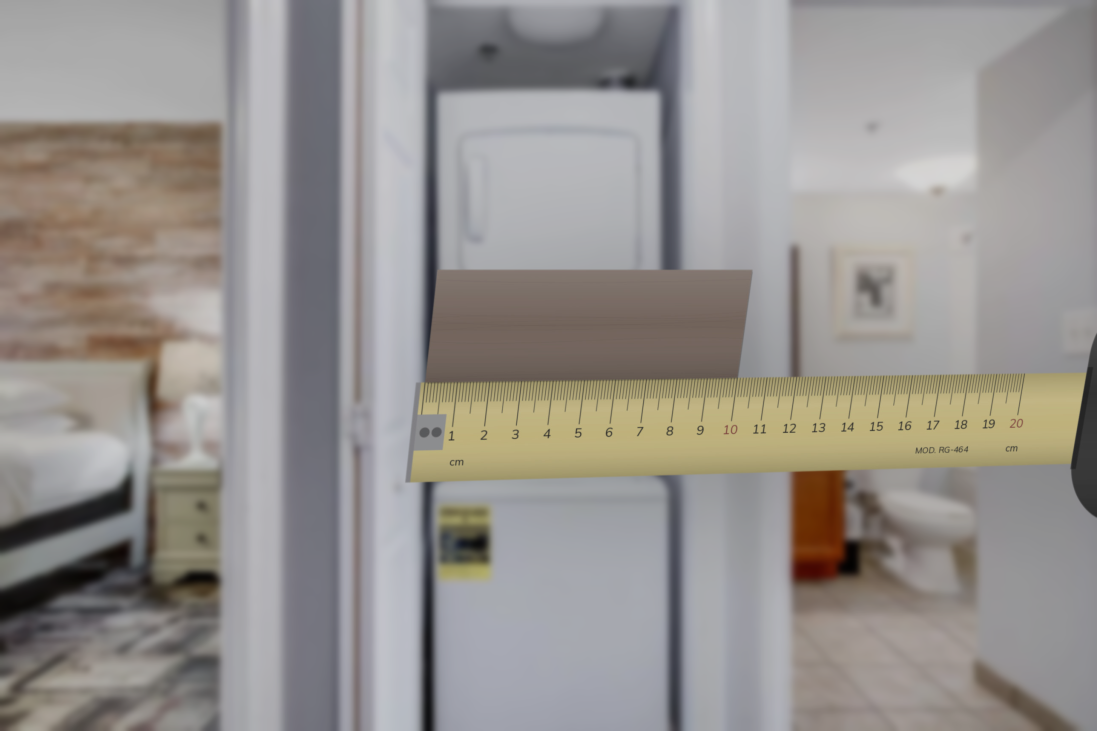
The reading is 10 cm
